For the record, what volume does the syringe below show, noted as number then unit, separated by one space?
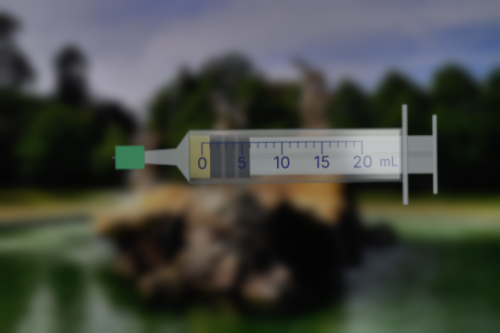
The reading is 1 mL
